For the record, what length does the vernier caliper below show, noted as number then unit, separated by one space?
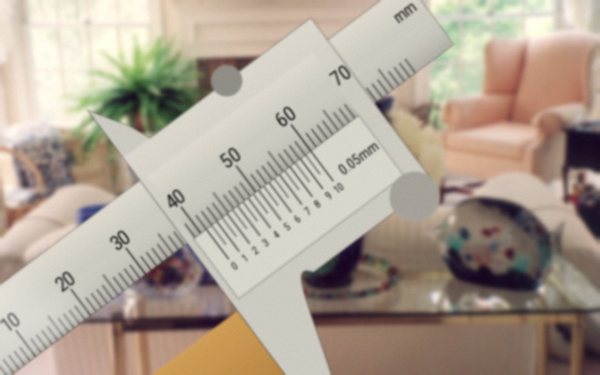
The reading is 41.0 mm
